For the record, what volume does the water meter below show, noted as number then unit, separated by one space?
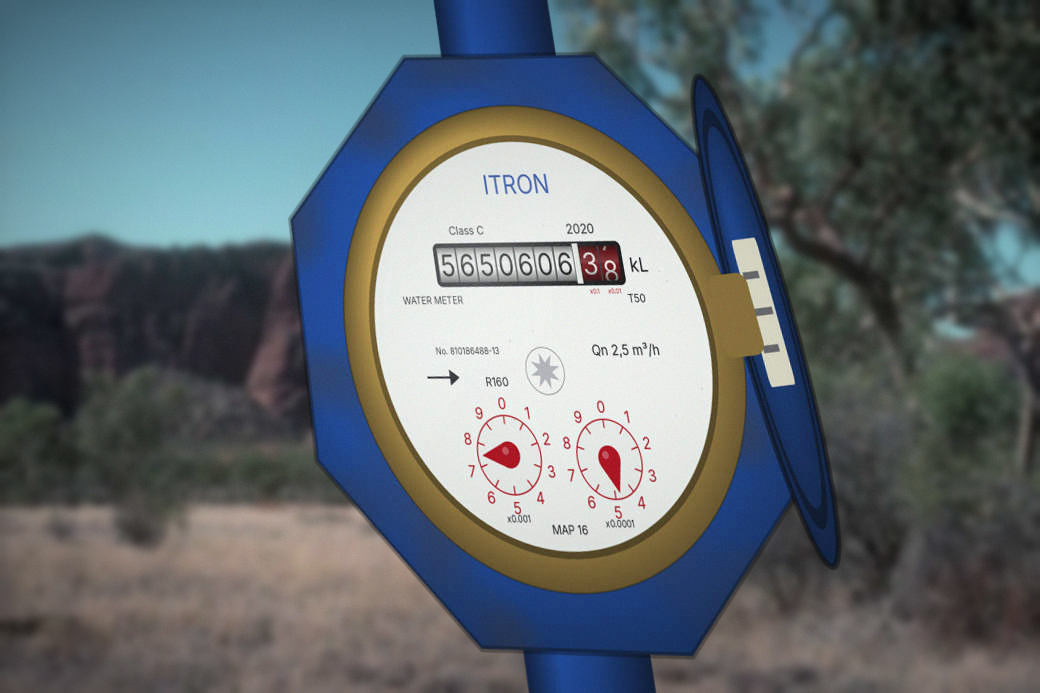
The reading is 5650606.3774 kL
